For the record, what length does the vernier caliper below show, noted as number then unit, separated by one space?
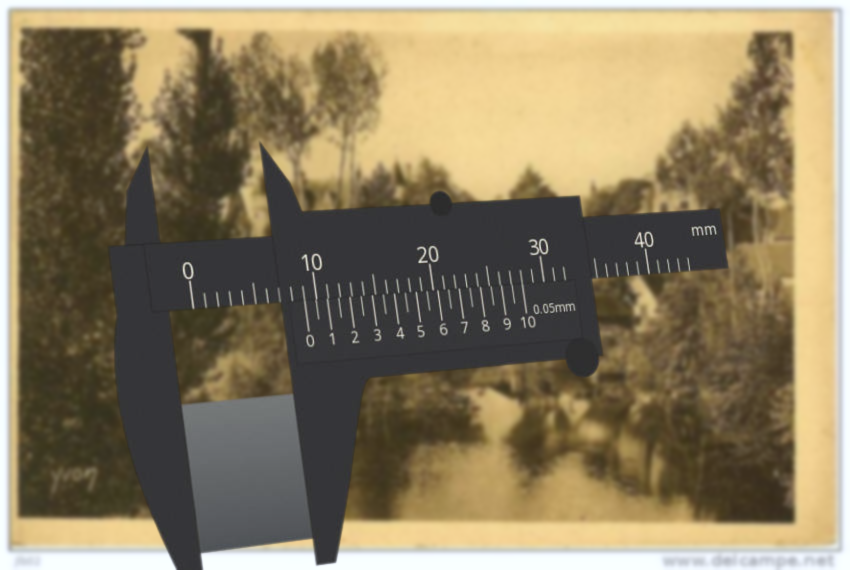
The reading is 9.0 mm
